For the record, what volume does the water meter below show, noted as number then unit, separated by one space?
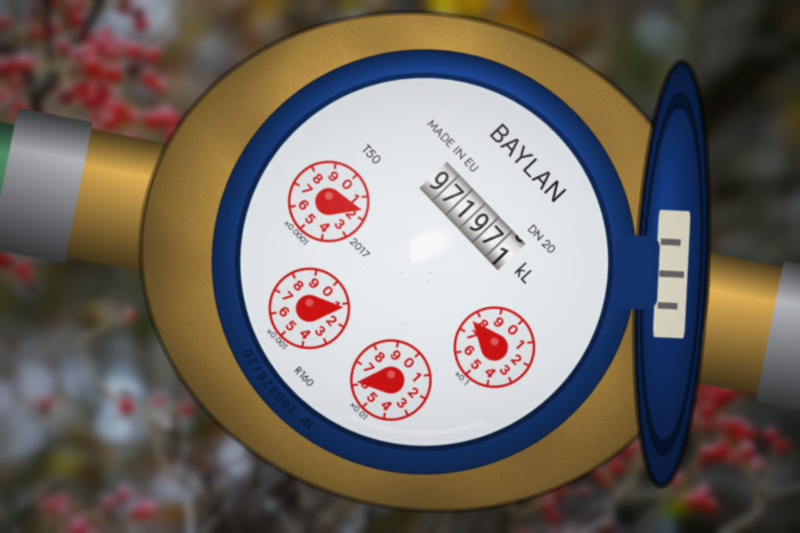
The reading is 971970.7611 kL
